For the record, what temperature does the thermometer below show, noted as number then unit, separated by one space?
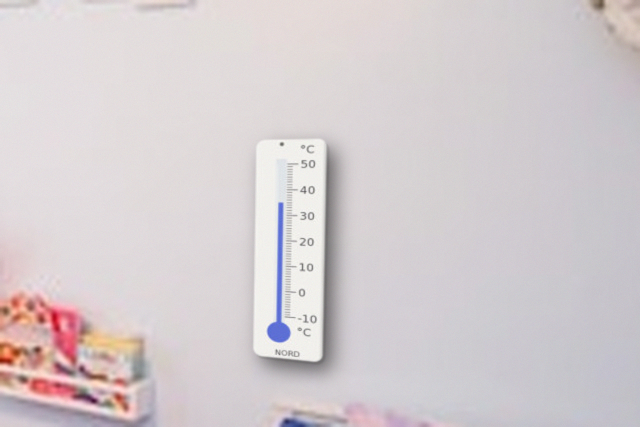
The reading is 35 °C
